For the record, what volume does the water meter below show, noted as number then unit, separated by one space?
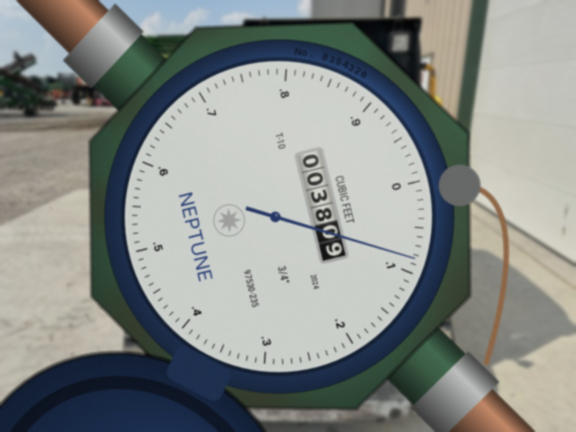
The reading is 3809.08 ft³
